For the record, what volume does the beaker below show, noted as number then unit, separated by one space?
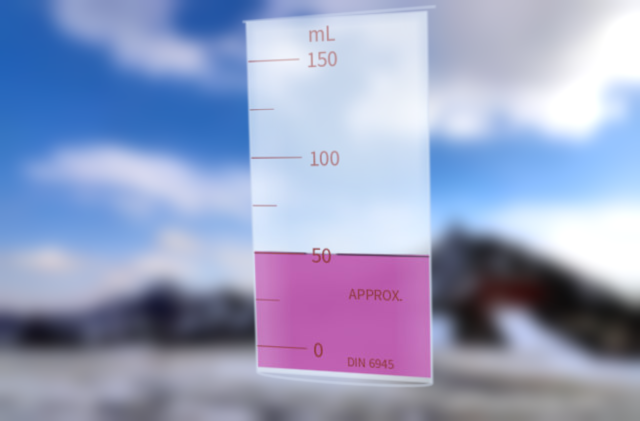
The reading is 50 mL
